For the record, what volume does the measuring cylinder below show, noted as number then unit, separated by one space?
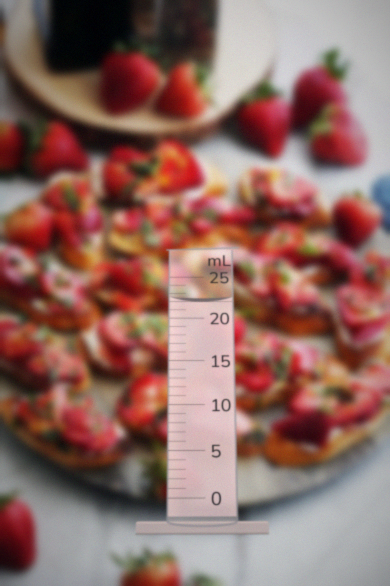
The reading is 22 mL
